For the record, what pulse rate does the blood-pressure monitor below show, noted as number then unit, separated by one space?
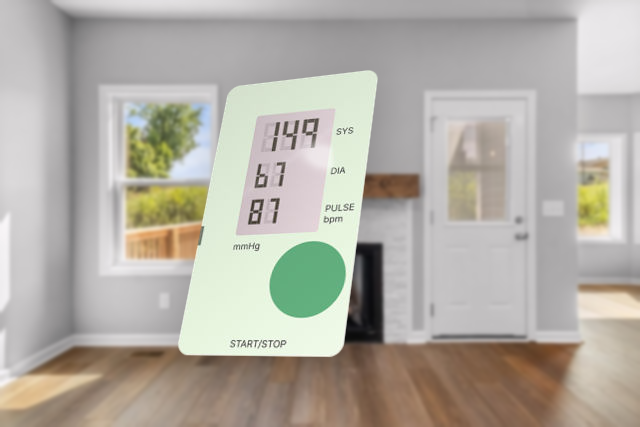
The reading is 87 bpm
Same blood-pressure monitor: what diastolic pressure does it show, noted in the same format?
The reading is 67 mmHg
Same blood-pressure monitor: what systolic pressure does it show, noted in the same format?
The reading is 149 mmHg
